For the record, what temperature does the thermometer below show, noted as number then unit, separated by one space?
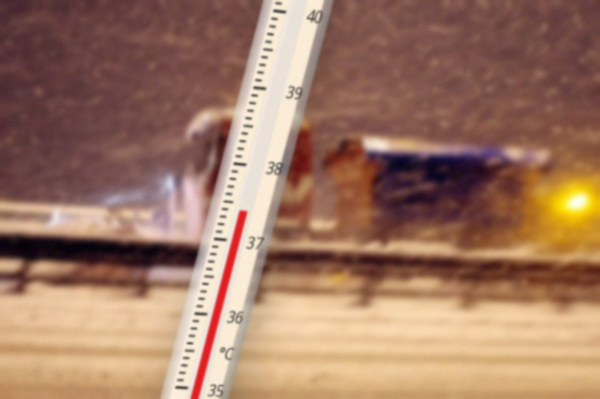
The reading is 37.4 °C
